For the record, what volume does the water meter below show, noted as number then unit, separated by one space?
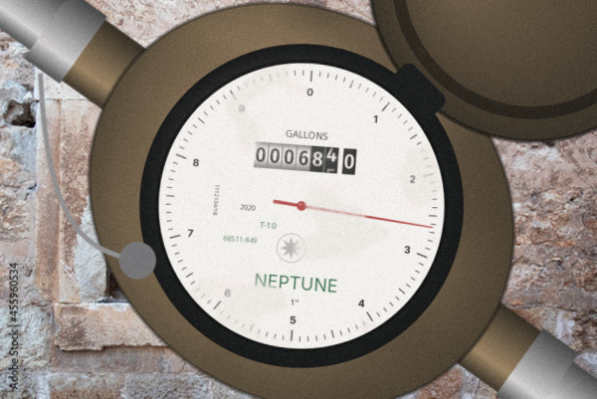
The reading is 6842.6 gal
